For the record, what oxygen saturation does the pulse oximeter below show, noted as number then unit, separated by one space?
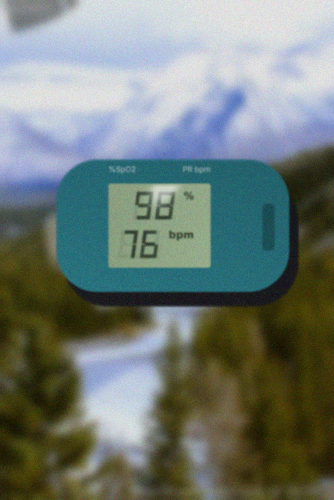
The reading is 98 %
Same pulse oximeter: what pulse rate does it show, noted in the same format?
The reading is 76 bpm
